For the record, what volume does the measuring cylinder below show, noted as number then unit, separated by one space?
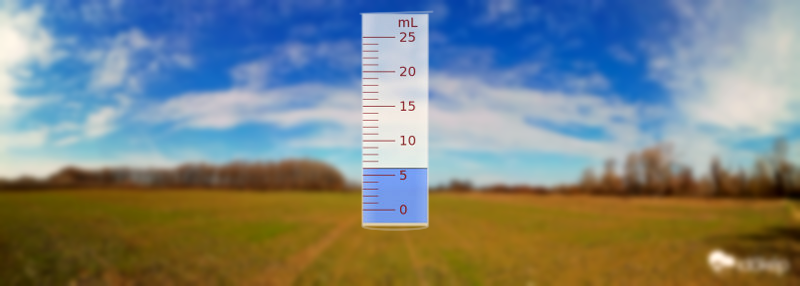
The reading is 6 mL
